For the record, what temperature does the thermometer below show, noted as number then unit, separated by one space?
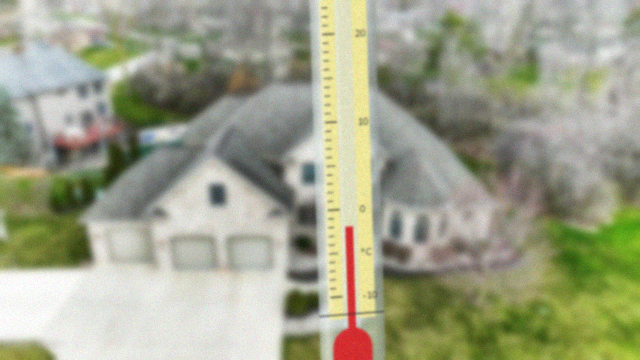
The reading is -2 °C
